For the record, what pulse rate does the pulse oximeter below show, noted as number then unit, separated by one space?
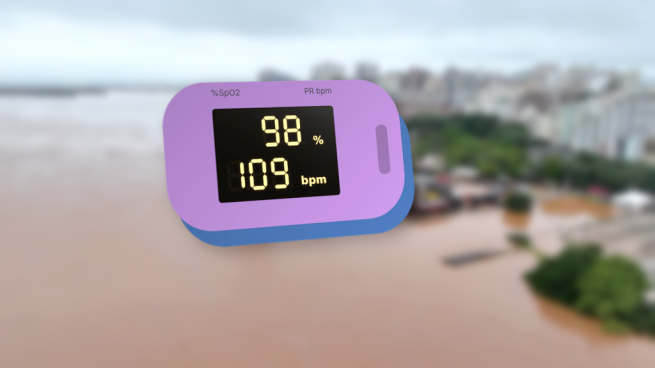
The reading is 109 bpm
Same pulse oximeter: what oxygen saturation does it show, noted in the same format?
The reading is 98 %
